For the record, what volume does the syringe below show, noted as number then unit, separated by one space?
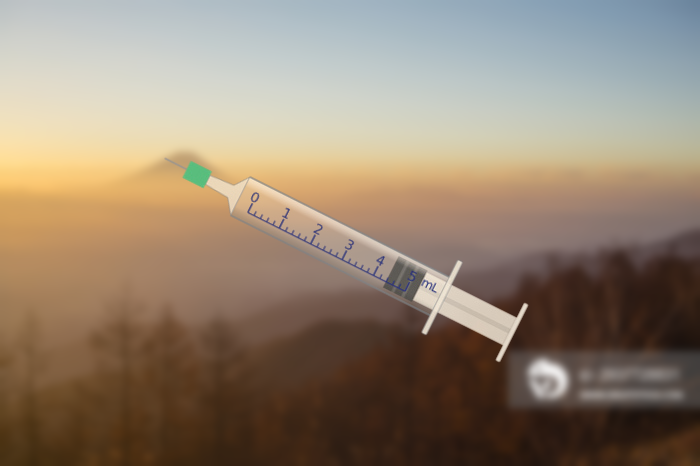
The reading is 4.4 mL
